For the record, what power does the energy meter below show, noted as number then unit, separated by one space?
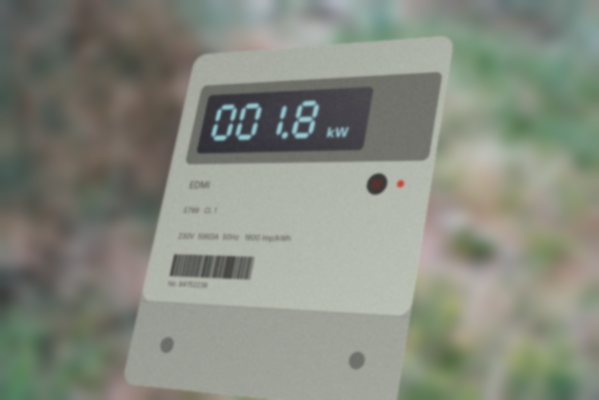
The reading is 1.8 kW
